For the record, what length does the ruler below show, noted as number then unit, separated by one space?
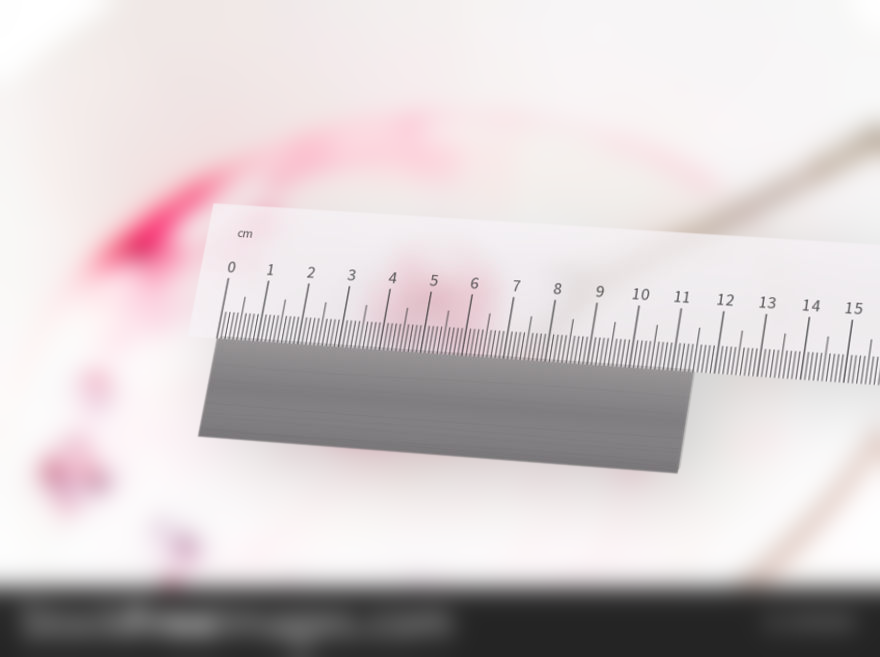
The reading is 11.5 cm
